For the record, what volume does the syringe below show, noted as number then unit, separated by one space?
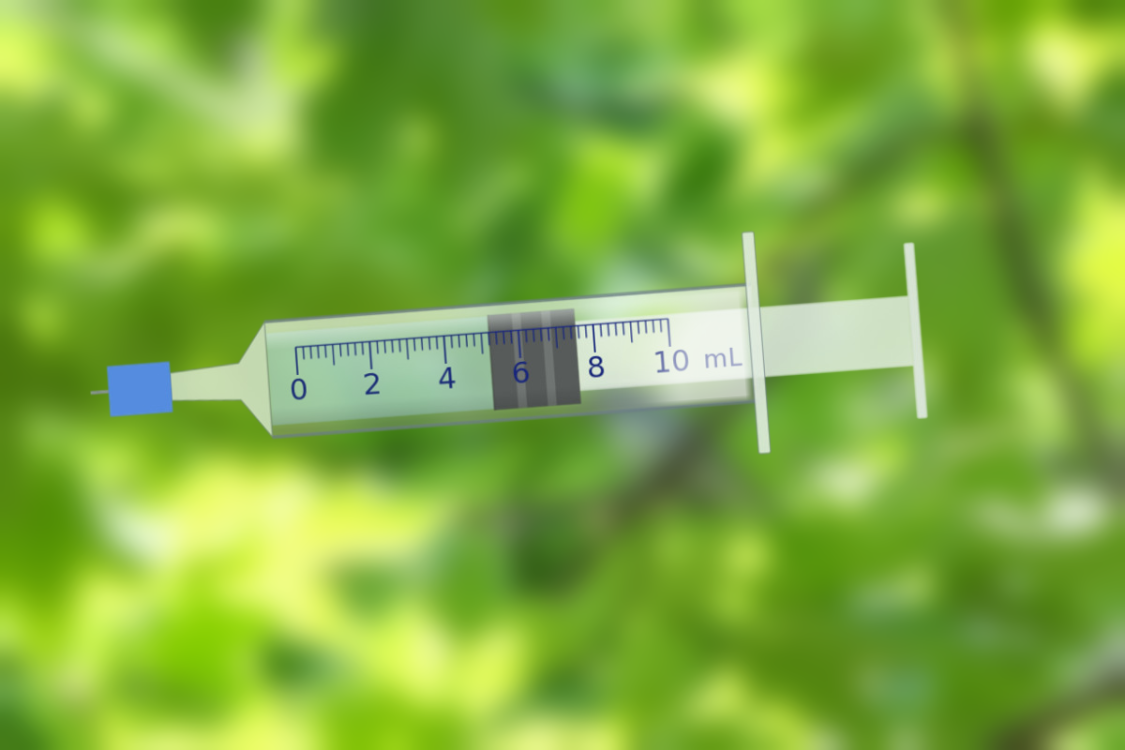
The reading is 5.2 mL
